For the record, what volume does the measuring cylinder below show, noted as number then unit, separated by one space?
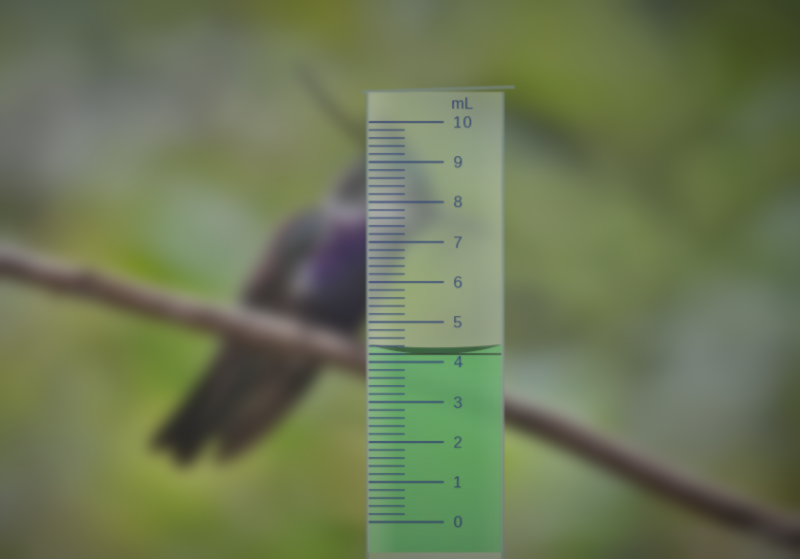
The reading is 4.2 mL
